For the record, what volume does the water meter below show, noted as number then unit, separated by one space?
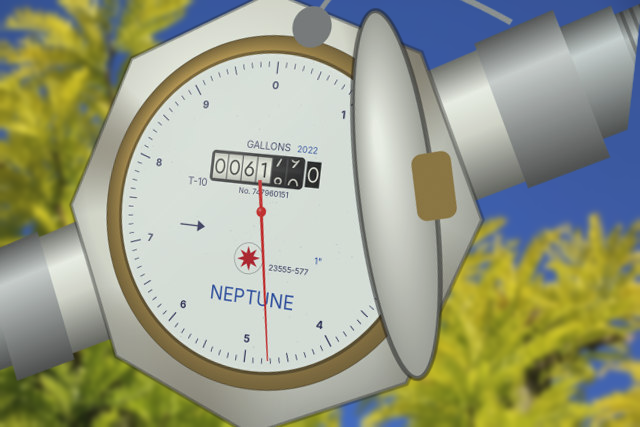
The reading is 61794.7 gal
